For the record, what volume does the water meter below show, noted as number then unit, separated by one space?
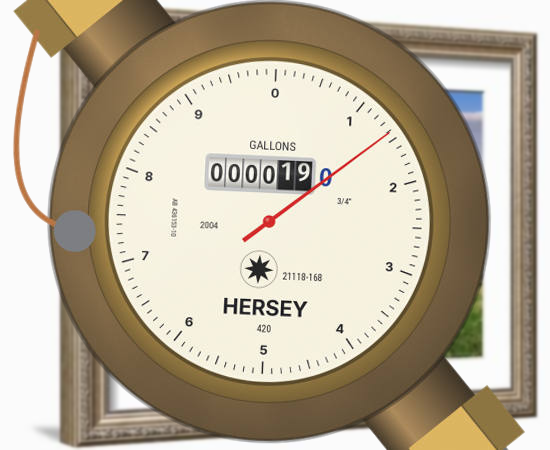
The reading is 191.4 gal
